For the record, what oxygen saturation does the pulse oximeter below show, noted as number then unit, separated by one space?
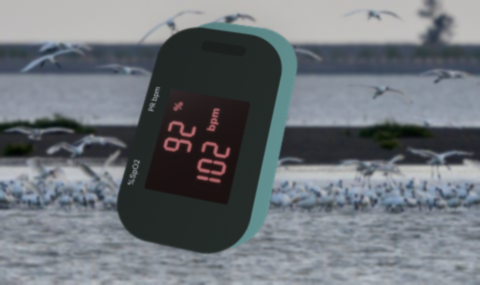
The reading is 92 %
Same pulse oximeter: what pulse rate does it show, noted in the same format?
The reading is 102 bpm
